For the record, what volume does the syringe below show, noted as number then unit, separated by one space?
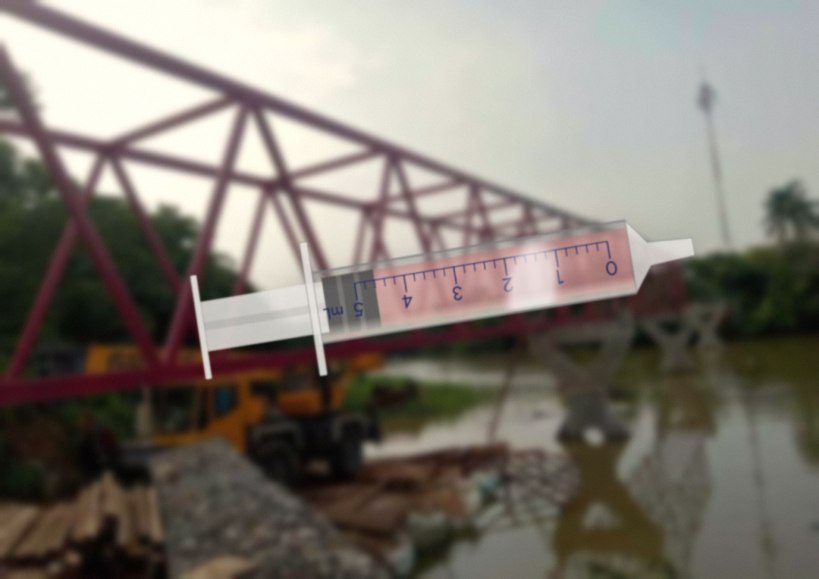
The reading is 4.6 mL
